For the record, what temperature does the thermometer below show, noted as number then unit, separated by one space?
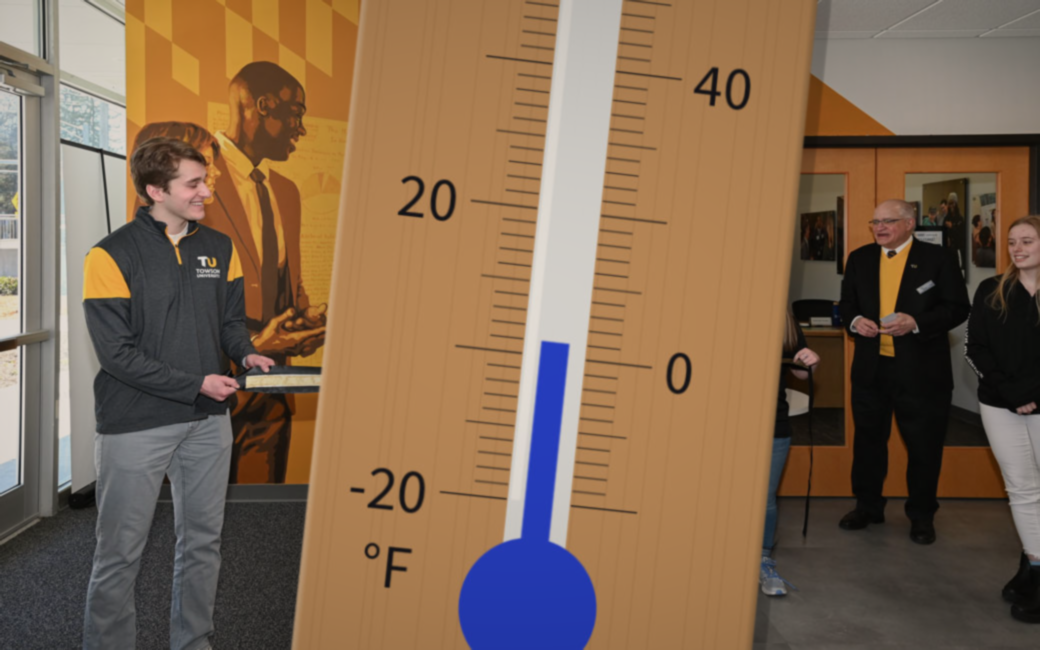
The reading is 2 °F
